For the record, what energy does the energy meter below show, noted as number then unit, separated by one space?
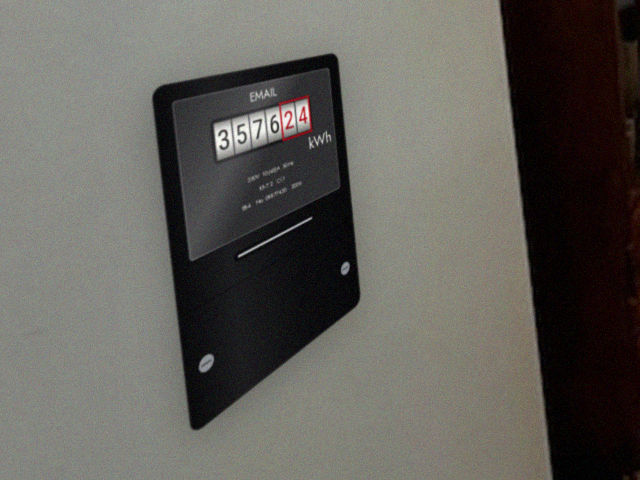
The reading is 3576.24 kWh
